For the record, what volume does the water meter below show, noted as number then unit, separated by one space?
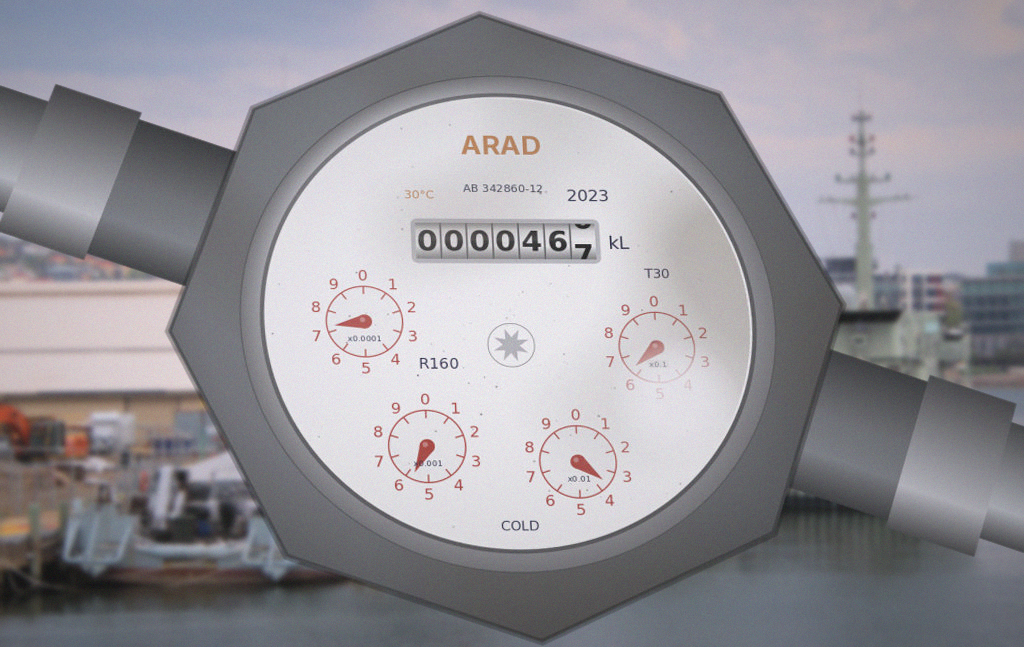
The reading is 466.6357 kL
